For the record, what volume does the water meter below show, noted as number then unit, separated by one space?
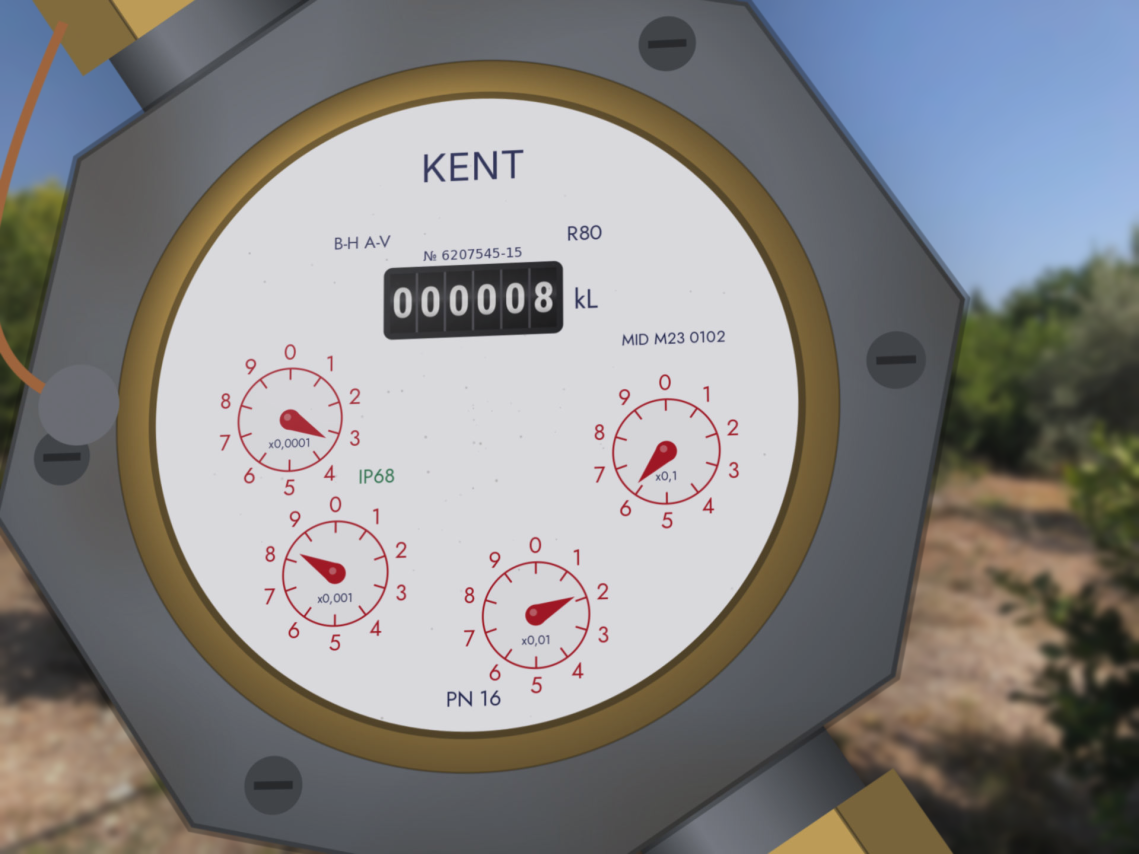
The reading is 8.6183 kL
